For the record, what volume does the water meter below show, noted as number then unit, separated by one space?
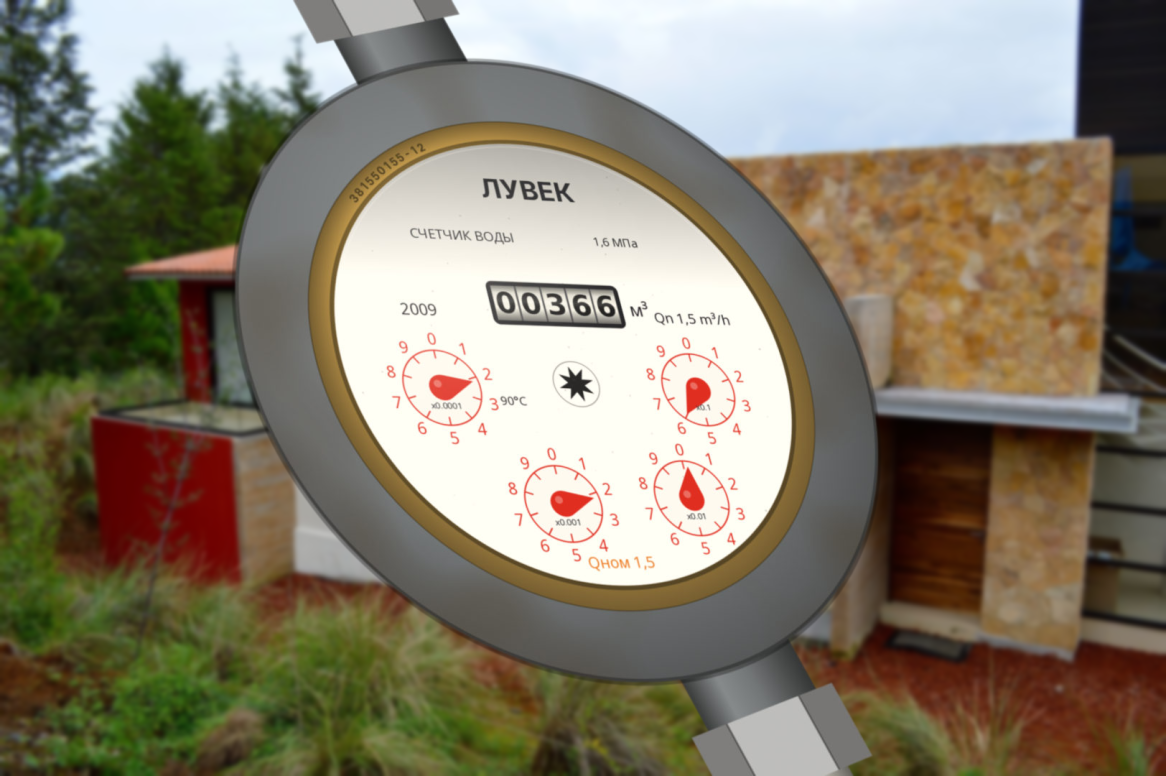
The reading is 366.6022 m³
